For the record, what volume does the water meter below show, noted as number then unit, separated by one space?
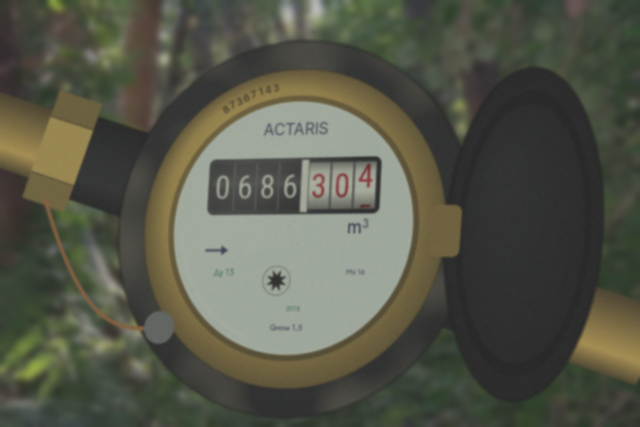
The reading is 686.304 m³
